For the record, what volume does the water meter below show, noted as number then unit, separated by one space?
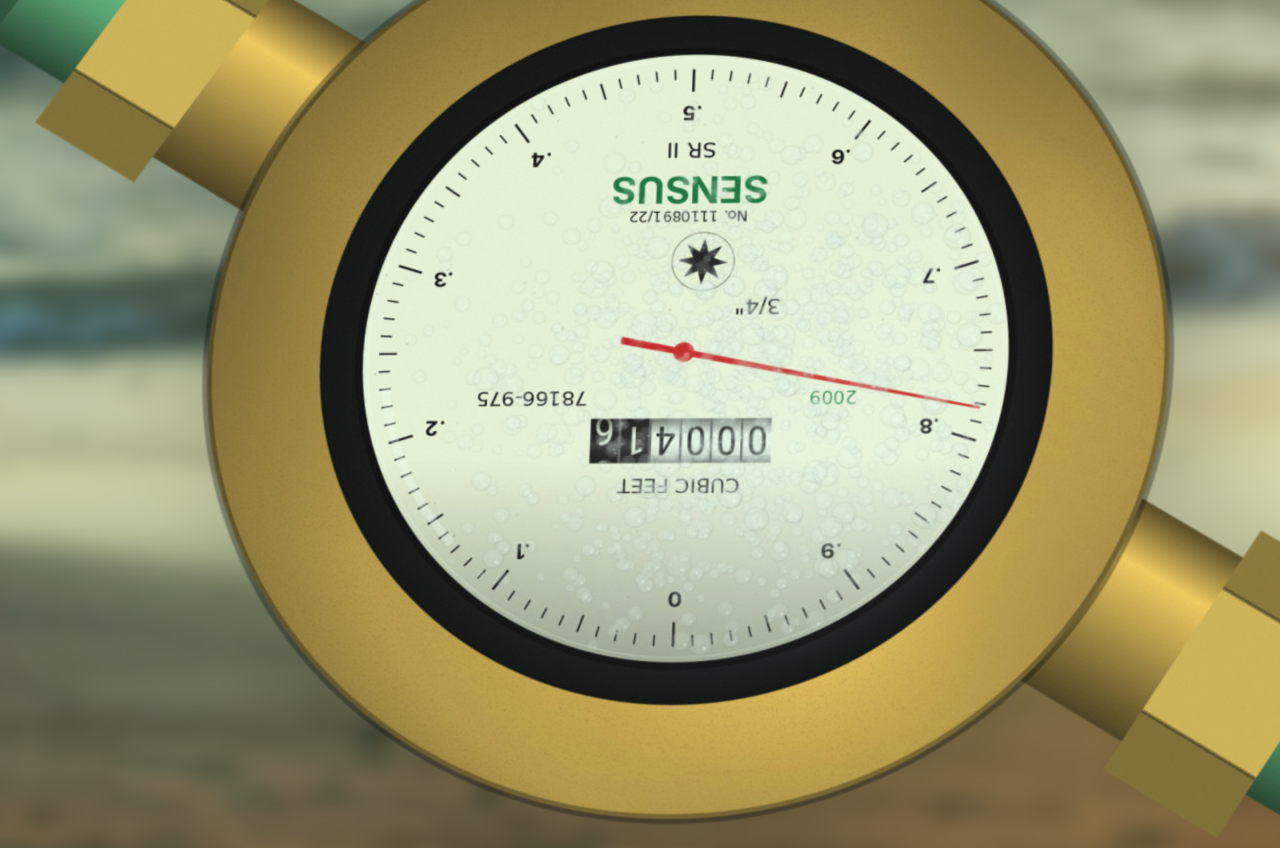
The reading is 415.78 ft³
